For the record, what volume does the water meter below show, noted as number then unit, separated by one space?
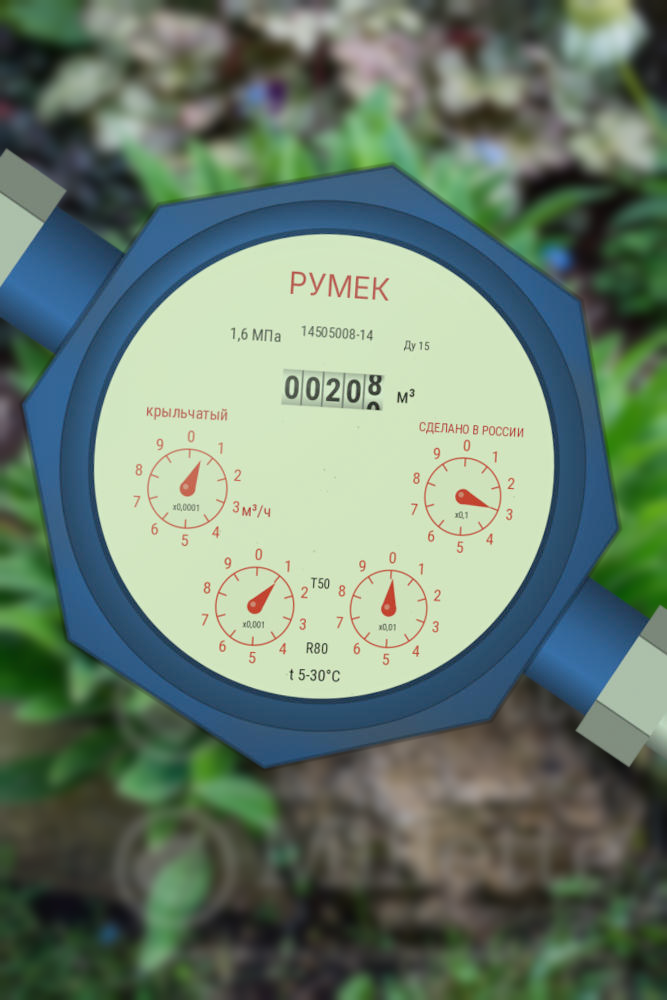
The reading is 208.3010 m³
